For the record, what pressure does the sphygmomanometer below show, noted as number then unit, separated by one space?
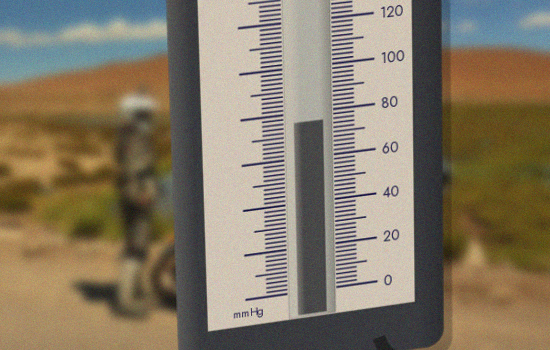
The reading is 76 mmHg
